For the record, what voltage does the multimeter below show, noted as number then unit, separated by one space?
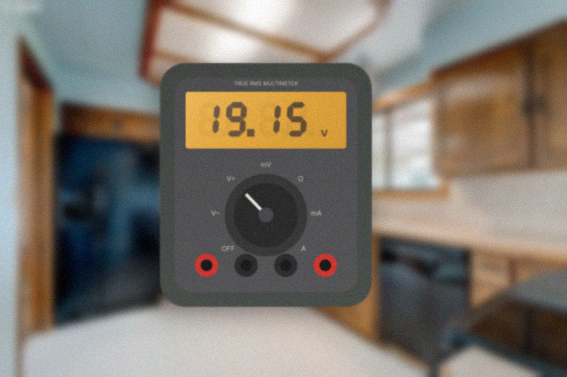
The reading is 19.15 V
